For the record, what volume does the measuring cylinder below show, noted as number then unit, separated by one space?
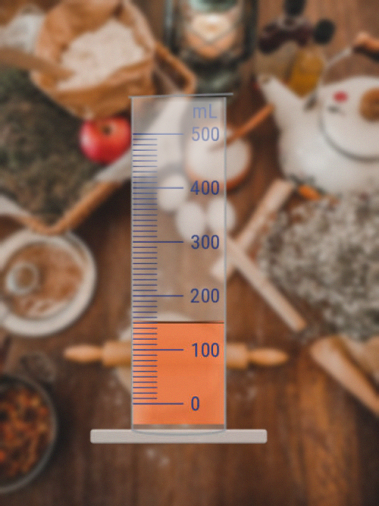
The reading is 150 mL
